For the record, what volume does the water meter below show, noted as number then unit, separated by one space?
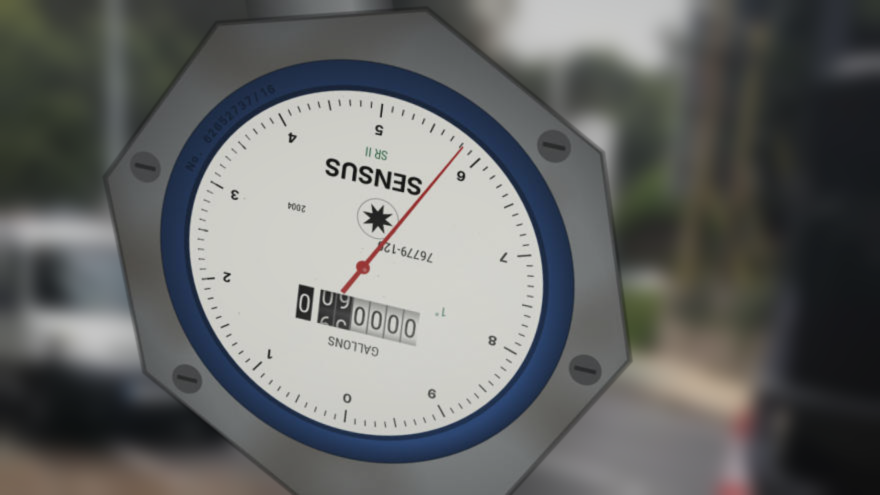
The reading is 595.8 gal
